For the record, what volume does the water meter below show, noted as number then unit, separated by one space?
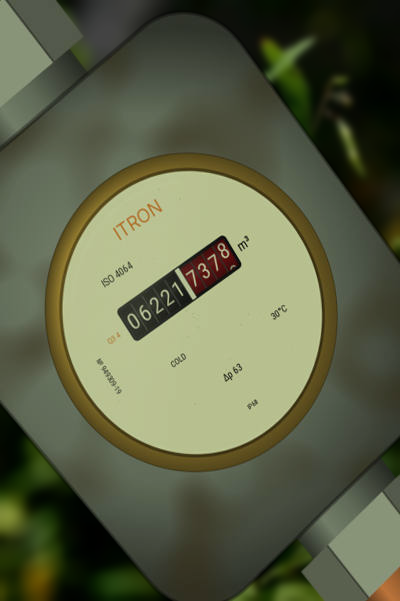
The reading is 6221.7378 m³
